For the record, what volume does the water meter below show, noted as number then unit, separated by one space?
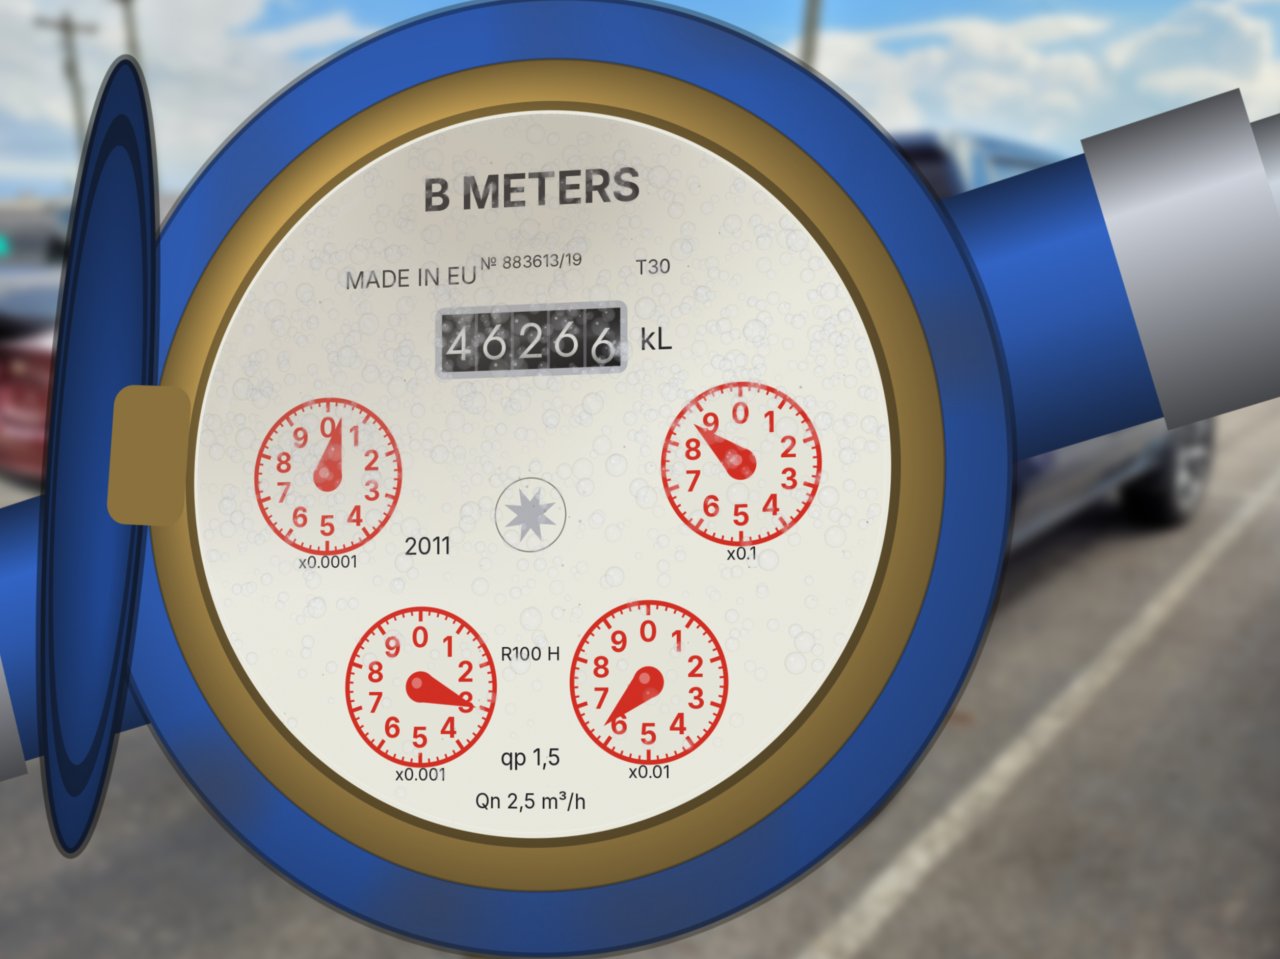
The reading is 46265.8630 kL
